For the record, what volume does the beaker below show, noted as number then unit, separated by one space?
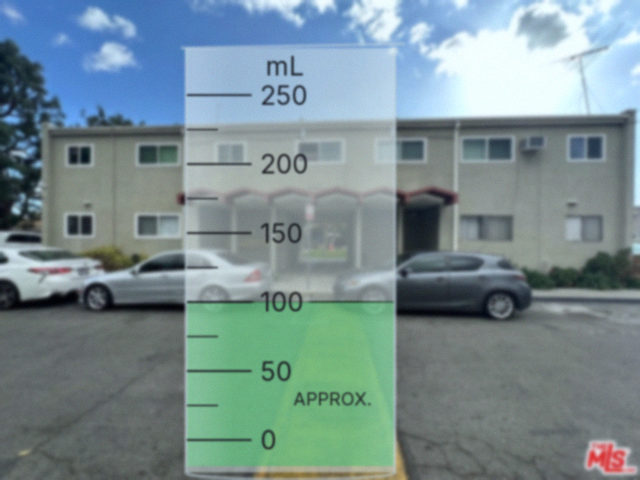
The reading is 100 mL
